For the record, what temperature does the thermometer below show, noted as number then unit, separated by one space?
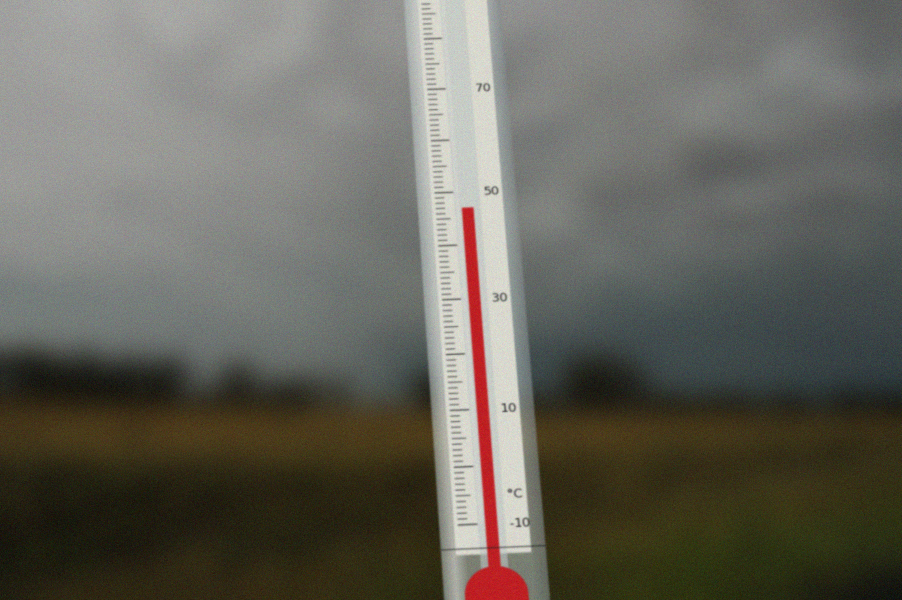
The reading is 47 °C
